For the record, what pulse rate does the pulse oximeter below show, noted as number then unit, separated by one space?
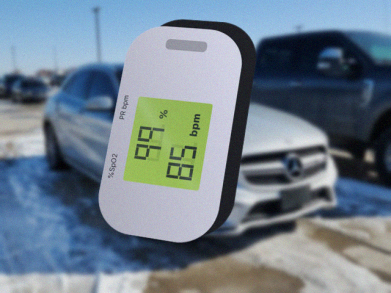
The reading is 85 bpm
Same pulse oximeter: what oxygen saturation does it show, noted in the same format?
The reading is 99 %
